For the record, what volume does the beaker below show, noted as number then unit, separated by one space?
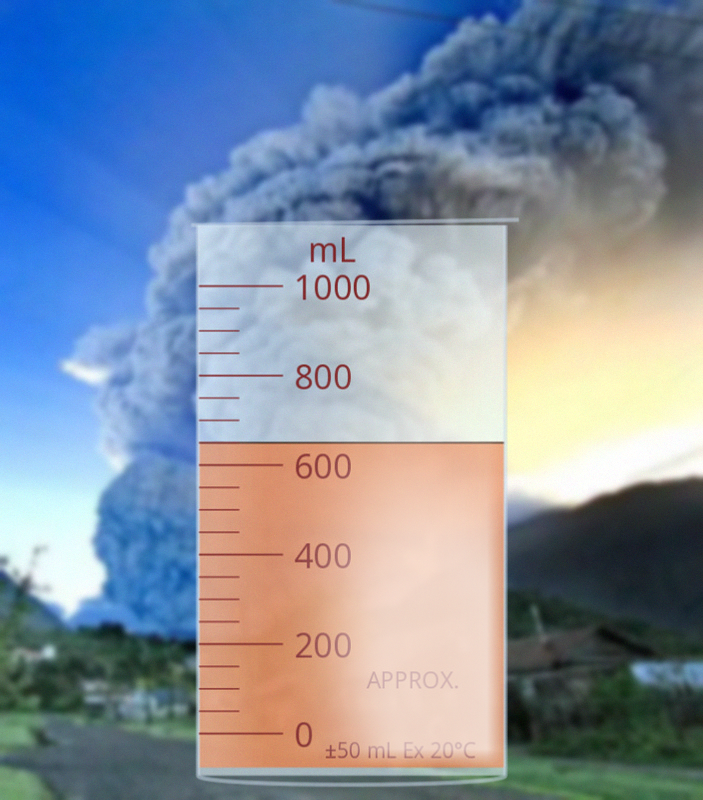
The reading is 650 mL
